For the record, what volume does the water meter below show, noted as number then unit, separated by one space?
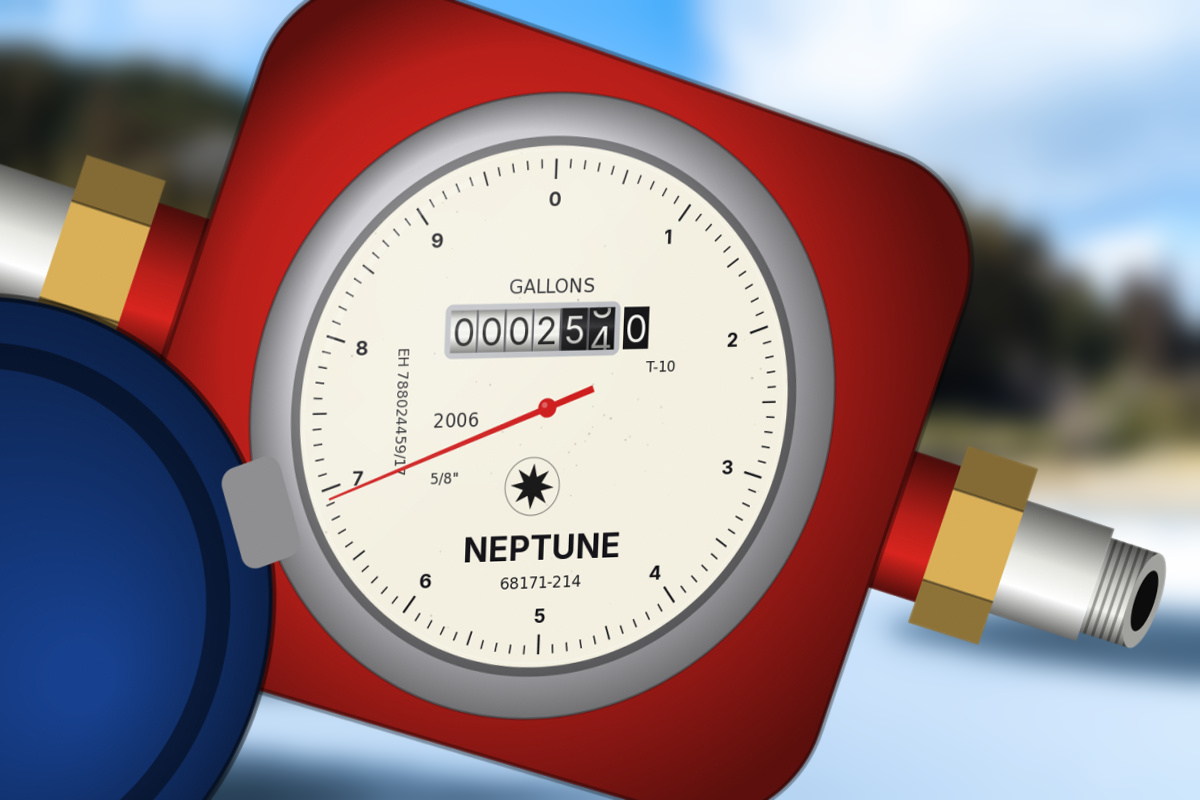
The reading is 2536.9 gal
